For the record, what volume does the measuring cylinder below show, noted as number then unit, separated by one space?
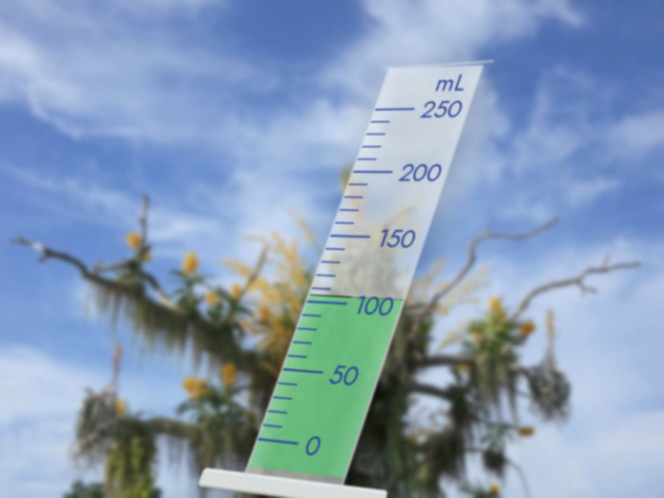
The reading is 105 mL
